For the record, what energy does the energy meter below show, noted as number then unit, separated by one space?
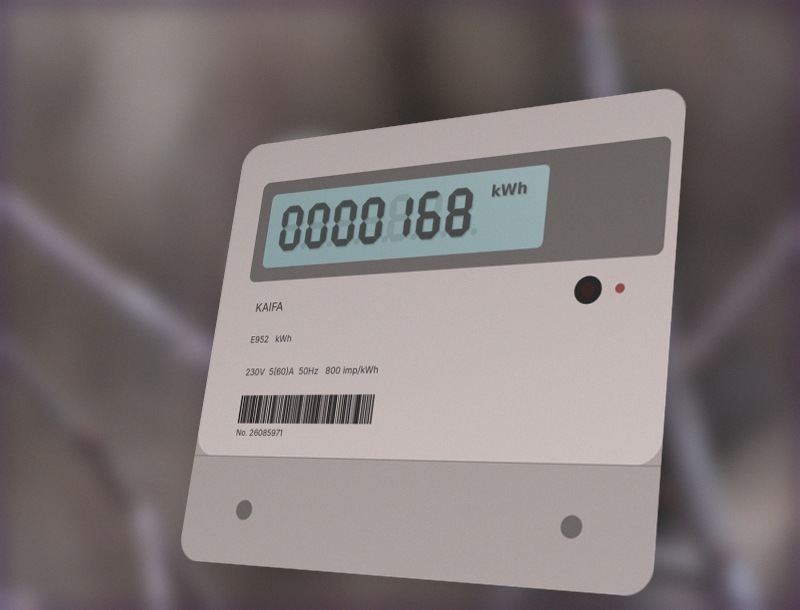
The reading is 168 kWh
